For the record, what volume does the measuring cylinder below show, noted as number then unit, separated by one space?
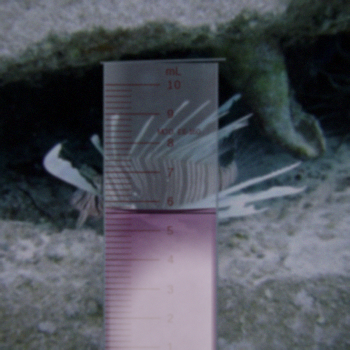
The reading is 5.6 mL
